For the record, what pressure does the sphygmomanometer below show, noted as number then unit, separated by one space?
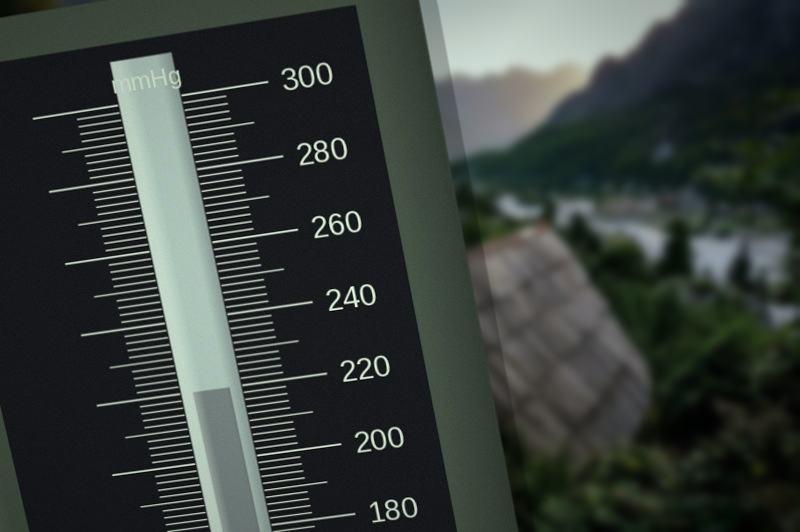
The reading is 220 mmHg
